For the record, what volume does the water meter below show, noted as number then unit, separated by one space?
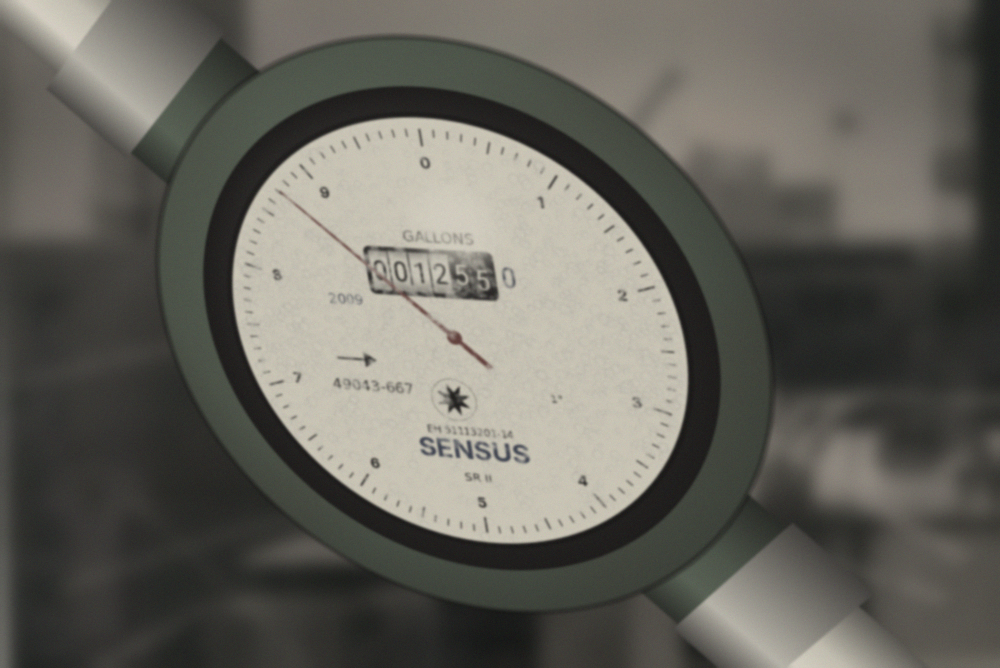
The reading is 12548.7 gal
